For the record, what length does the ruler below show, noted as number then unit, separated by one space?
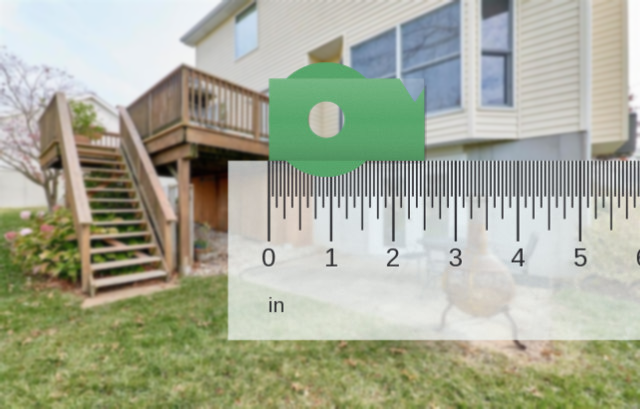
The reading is 2.5 in
